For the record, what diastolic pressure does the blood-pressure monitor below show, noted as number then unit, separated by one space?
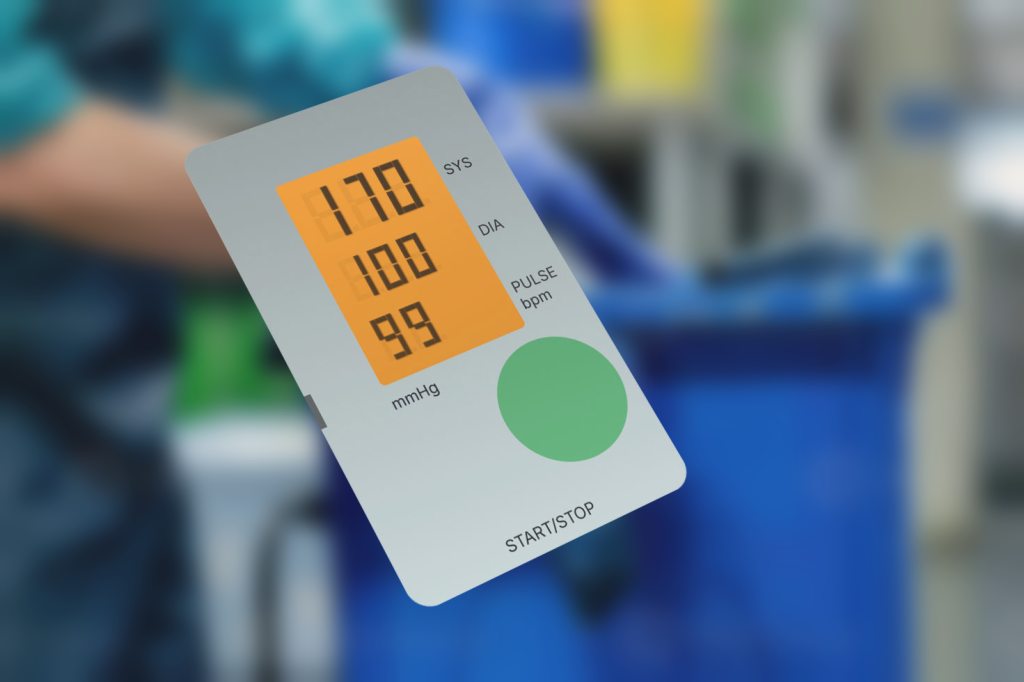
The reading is 100 mmHg
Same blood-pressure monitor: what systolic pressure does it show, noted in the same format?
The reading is 170 mmHg
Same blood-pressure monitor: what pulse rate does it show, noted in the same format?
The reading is 99 bpm
